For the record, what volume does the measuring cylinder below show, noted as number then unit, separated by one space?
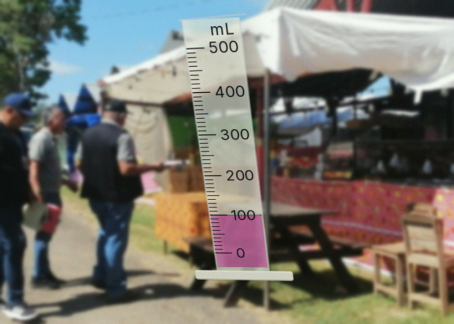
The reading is 100 mL
